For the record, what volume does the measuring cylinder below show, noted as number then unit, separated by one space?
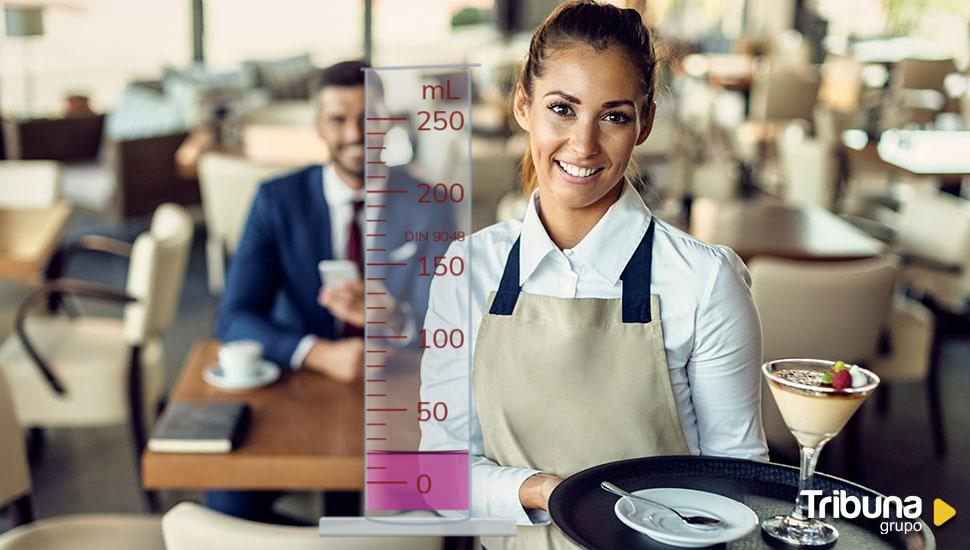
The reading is 20 mL
